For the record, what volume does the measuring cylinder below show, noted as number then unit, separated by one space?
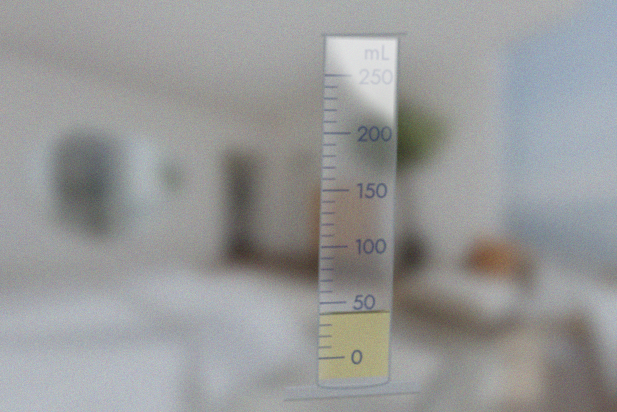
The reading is 40 mL
